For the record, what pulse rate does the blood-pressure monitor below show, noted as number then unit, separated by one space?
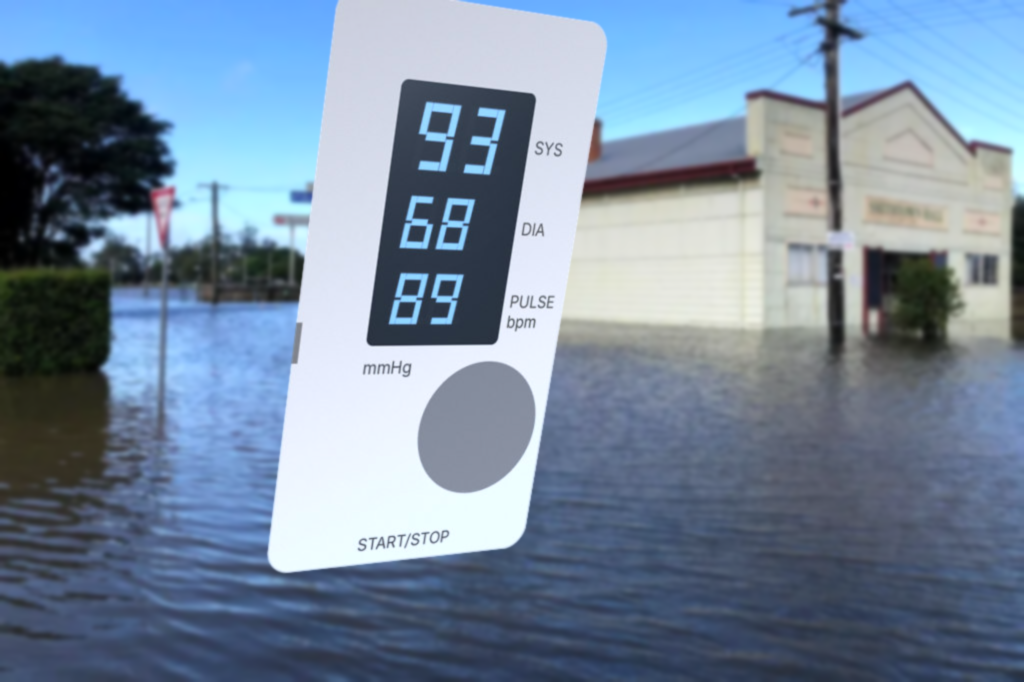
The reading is 89 bpm
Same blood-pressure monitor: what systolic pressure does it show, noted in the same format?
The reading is 93 mmHg
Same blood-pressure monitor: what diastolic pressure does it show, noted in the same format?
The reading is 68 mmHg
